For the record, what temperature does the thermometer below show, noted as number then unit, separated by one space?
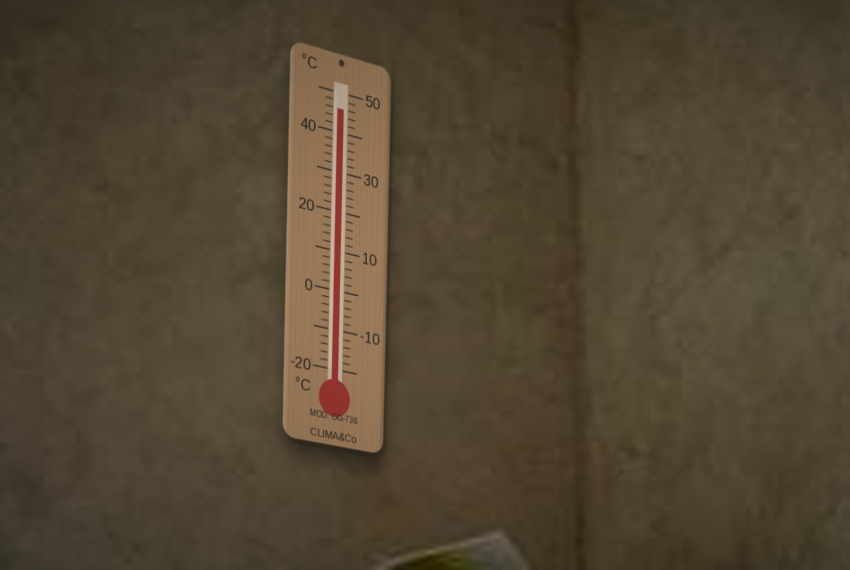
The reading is 46 °C
